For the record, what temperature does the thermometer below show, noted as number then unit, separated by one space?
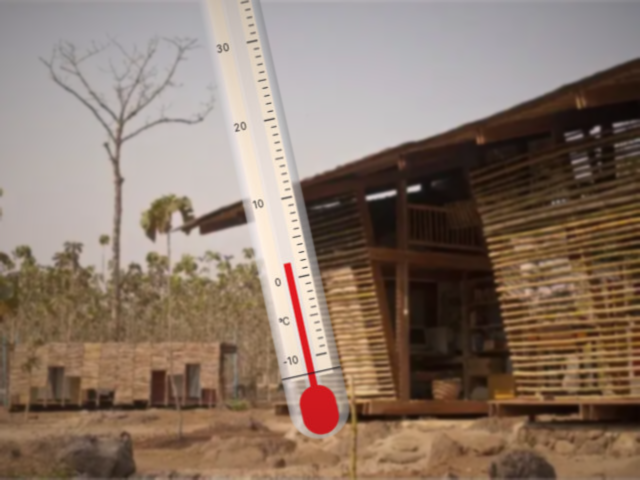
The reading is 2 °C
